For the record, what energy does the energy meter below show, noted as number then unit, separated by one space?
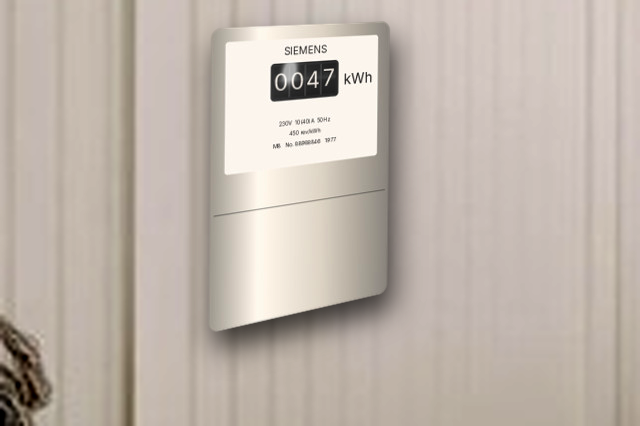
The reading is 47 kWh
